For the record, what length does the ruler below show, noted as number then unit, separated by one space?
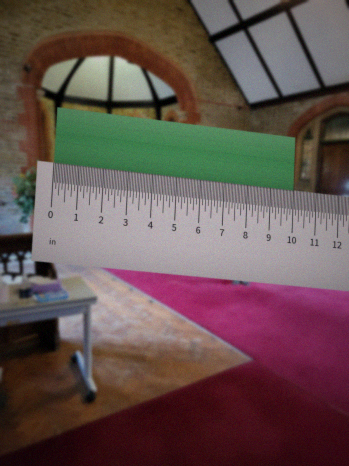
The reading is 10 in
